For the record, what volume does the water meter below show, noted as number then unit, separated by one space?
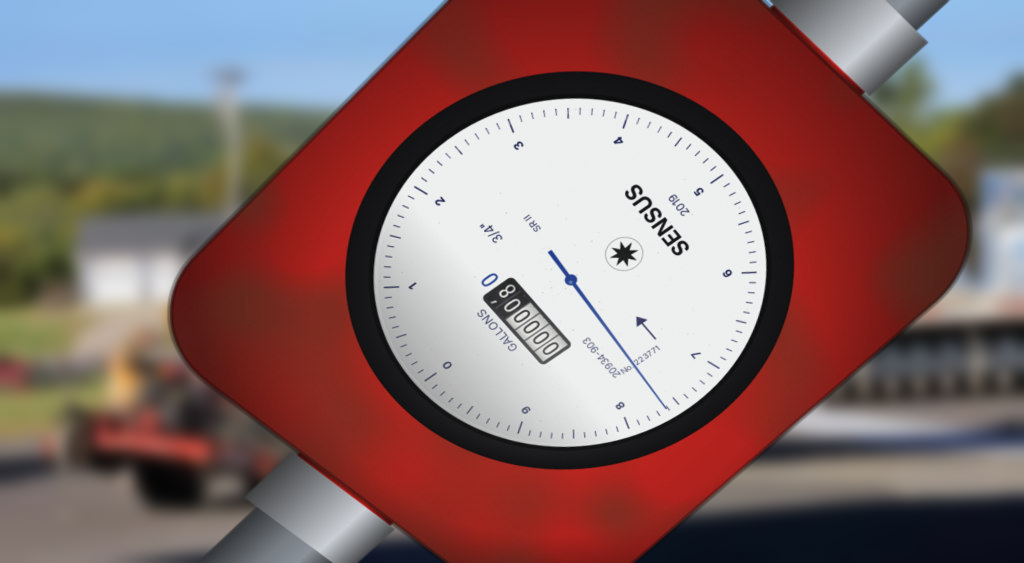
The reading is 77.6 gal
